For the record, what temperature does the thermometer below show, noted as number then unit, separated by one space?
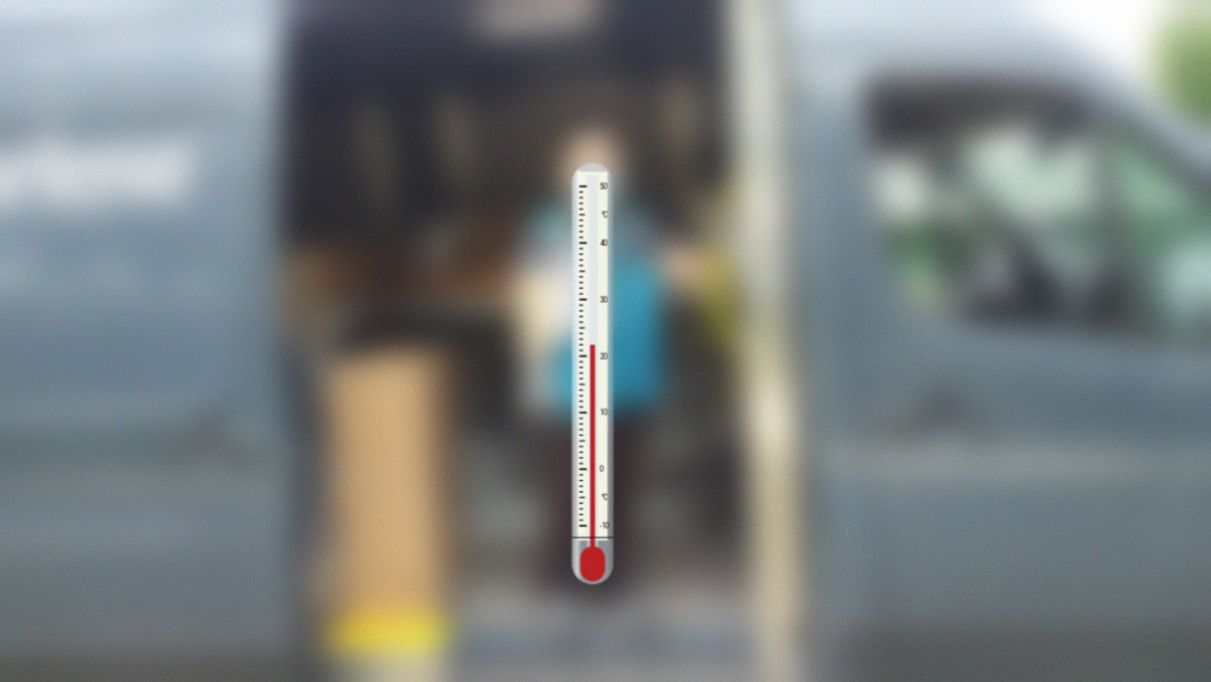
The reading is 22 °C
